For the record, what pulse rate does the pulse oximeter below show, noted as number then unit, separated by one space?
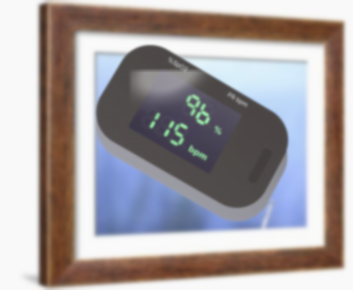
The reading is 115 bpm
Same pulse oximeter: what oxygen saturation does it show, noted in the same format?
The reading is 96 %
